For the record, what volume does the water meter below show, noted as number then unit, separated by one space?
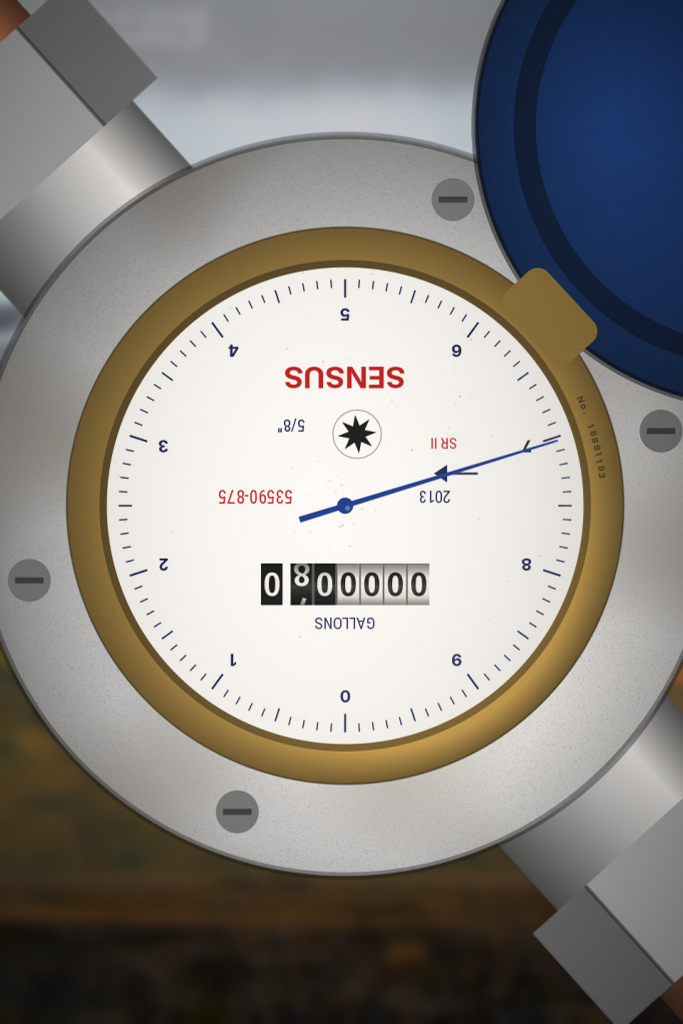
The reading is 77.0 gal
